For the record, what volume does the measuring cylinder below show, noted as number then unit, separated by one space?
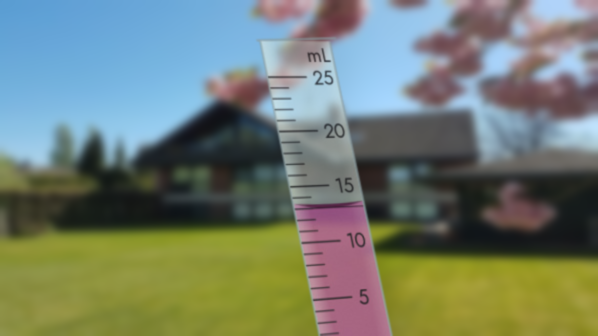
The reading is 13 mL
